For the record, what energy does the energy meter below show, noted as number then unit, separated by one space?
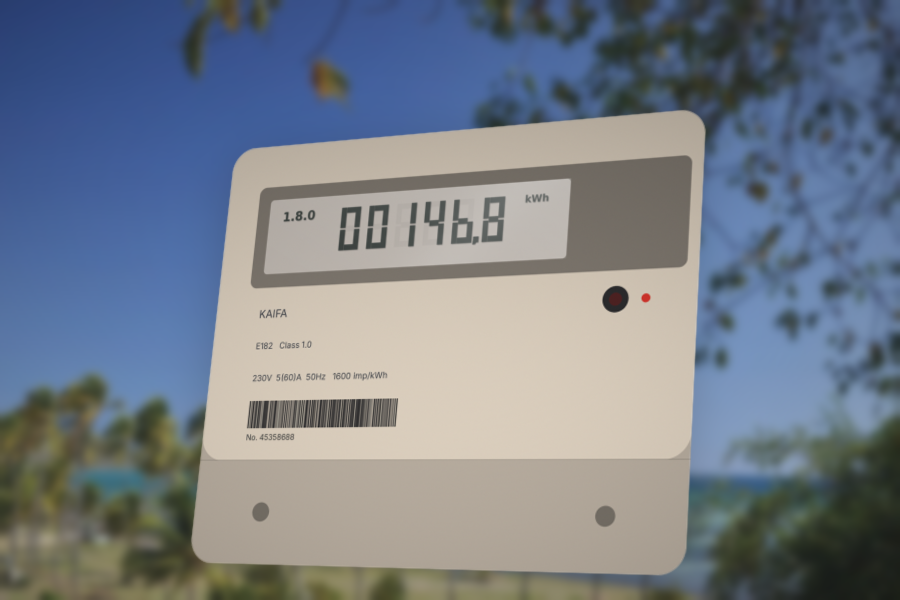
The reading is 146.8 kWh
